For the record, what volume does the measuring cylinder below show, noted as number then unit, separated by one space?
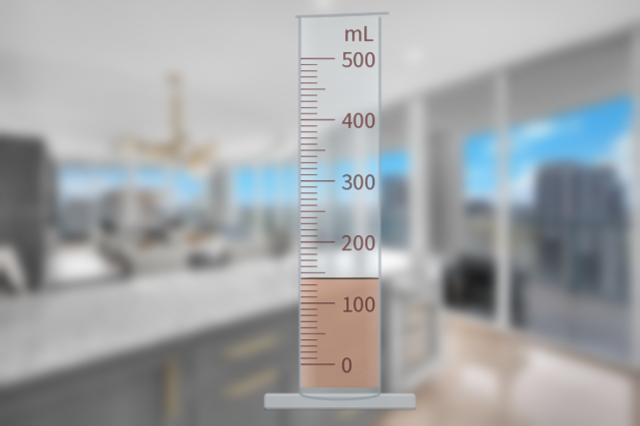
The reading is 140 mL
